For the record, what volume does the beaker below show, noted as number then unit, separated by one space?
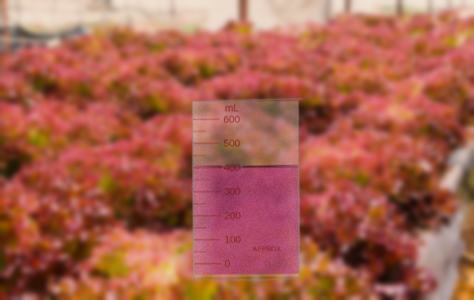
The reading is 400 mL
